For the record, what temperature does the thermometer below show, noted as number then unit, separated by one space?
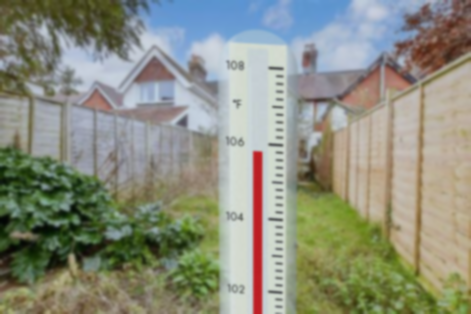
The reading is 105.8 °F
